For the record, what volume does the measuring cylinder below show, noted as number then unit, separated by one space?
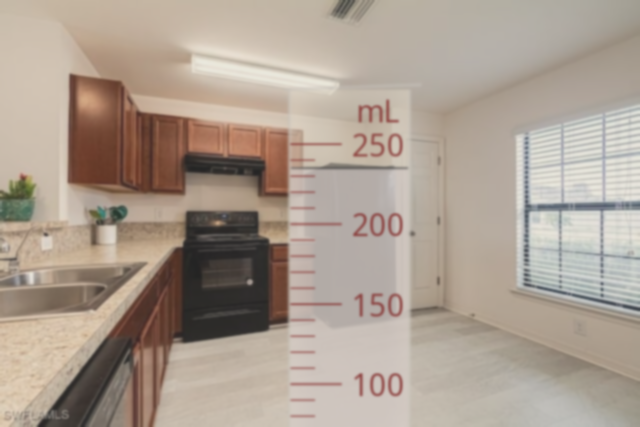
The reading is 235 mL
